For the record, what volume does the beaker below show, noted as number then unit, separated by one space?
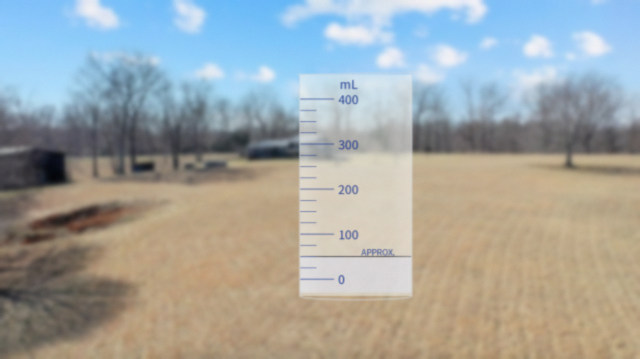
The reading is 50 mL
